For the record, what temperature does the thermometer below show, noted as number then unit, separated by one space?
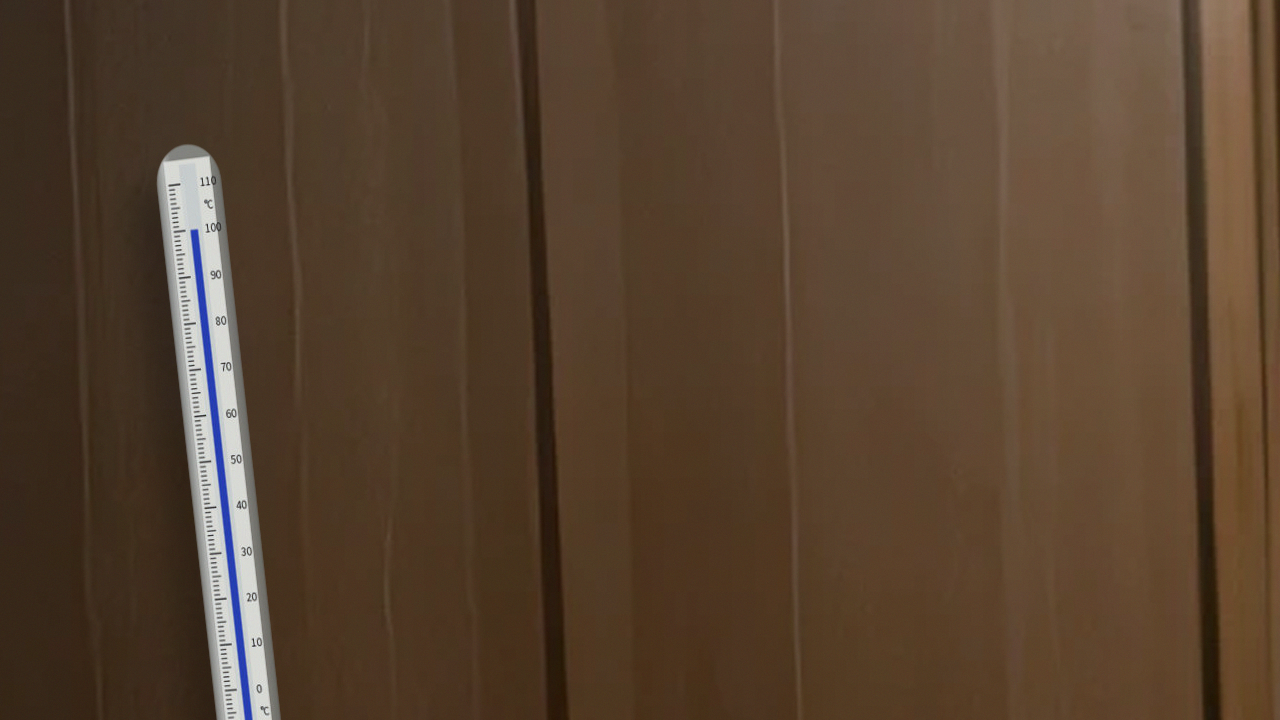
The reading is 100 °C
